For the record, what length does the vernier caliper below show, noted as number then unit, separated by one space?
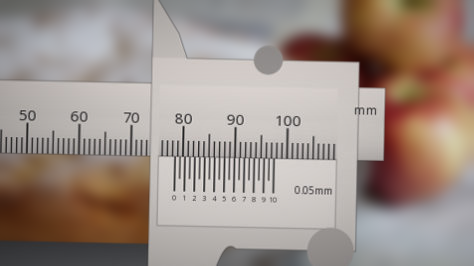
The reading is 78.5 mm
